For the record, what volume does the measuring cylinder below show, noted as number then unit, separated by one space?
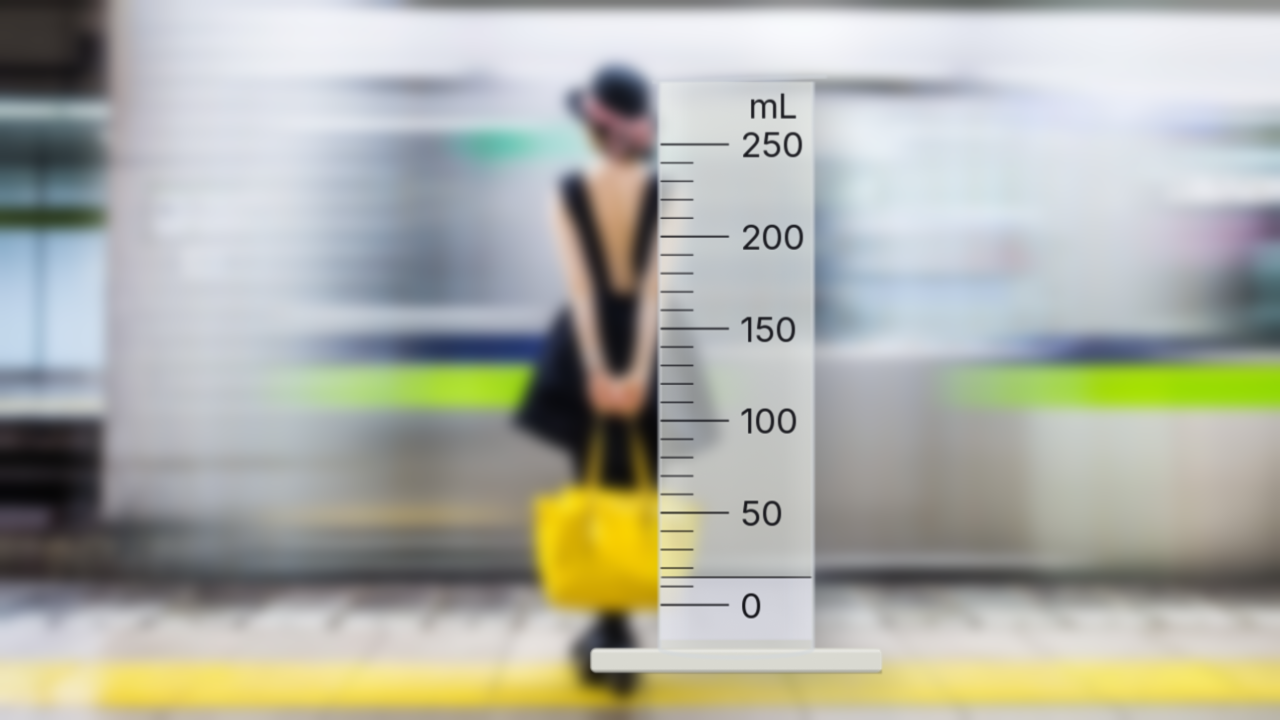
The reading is 15 mL
